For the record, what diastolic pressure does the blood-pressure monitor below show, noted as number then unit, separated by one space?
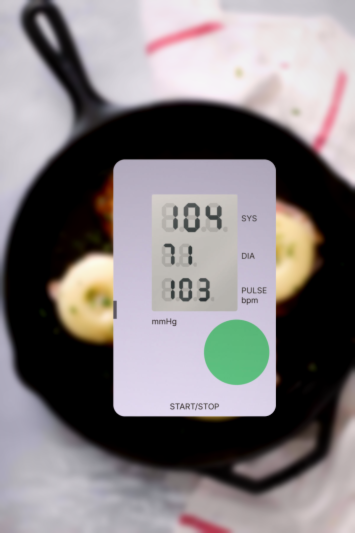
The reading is 71 mmHg
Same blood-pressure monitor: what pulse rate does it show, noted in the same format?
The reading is 103 bpm
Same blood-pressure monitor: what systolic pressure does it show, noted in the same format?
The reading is 104 mmHg
